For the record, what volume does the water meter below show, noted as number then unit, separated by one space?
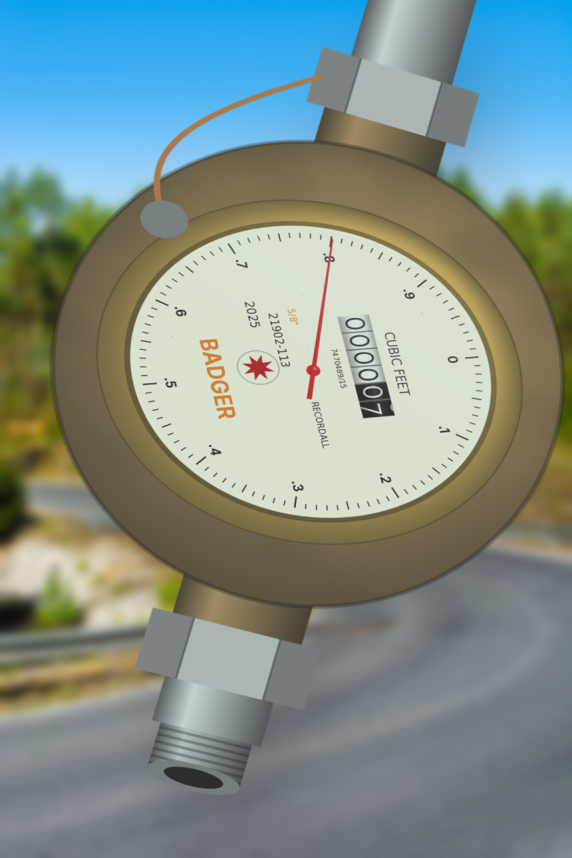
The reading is 6.80 ft³
